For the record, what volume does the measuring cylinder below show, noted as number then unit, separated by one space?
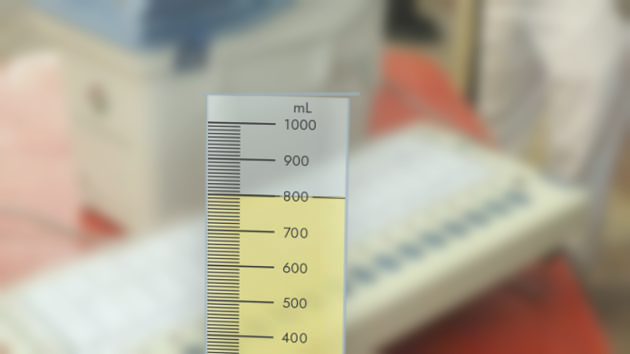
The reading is 800 mL
